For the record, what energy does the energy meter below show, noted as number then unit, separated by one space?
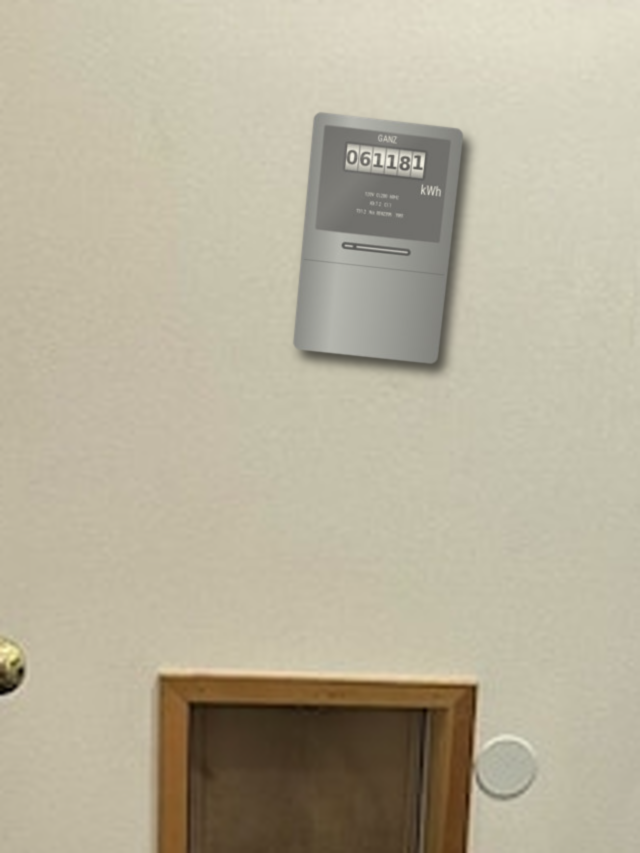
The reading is 61181 kWh
